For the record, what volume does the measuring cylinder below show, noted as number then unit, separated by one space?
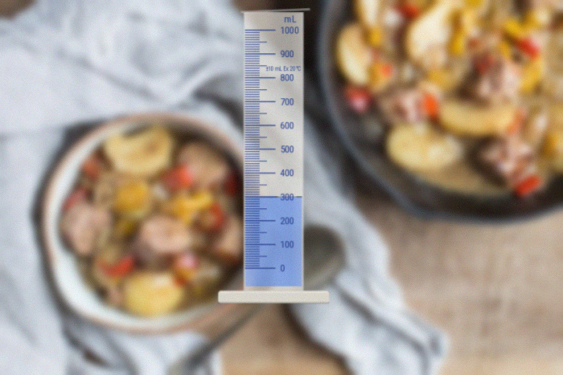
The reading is 300 mL
